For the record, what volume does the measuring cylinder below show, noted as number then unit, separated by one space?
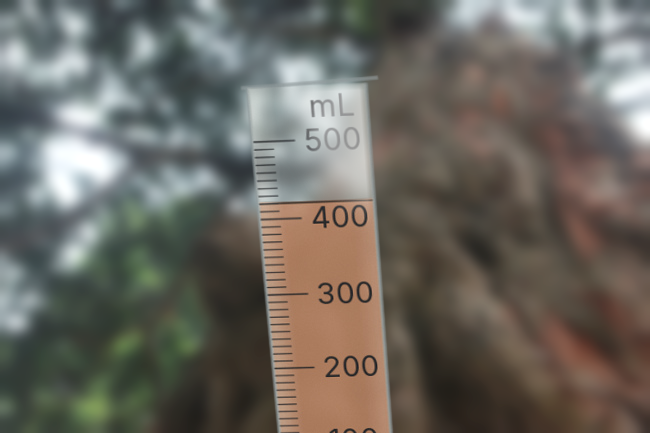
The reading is 420 mL
